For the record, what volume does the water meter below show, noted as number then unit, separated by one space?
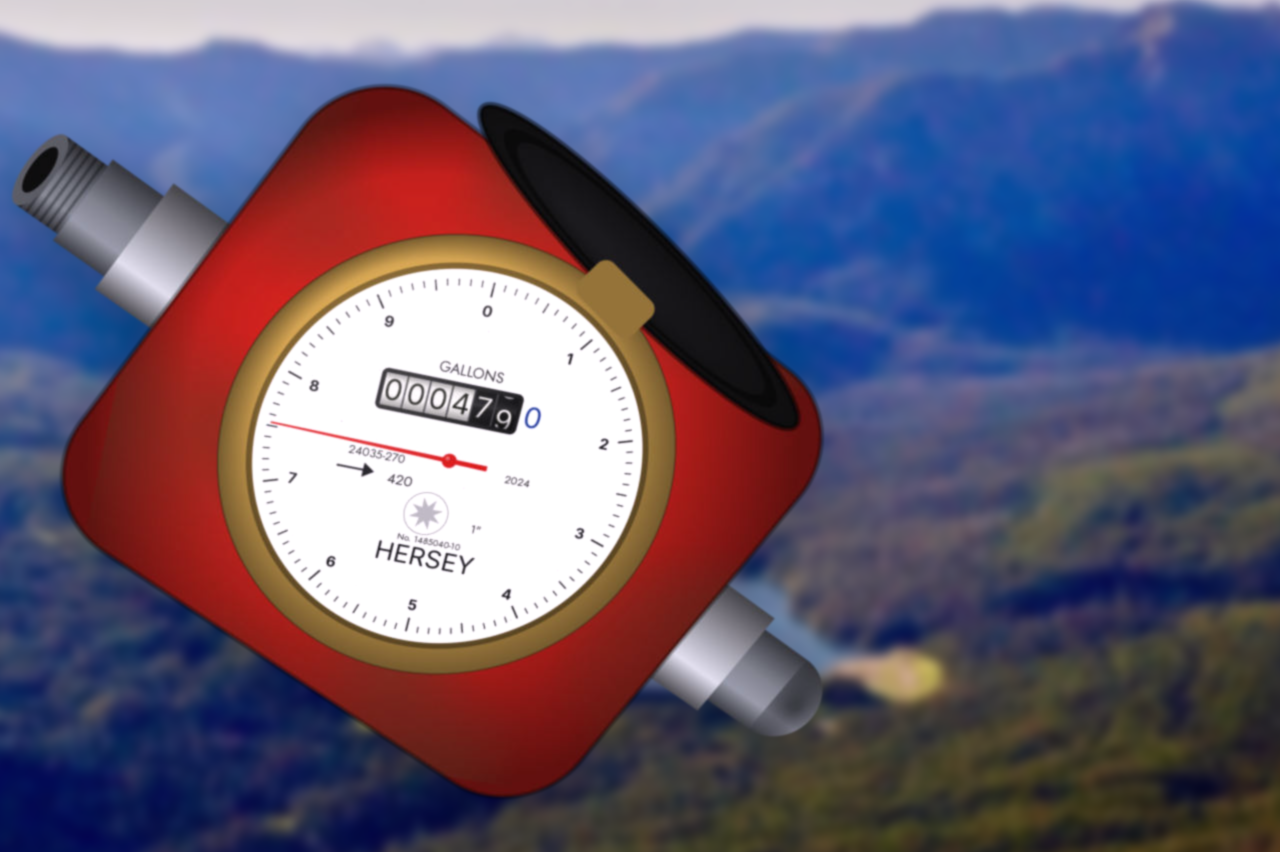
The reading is 4787.5 gal
